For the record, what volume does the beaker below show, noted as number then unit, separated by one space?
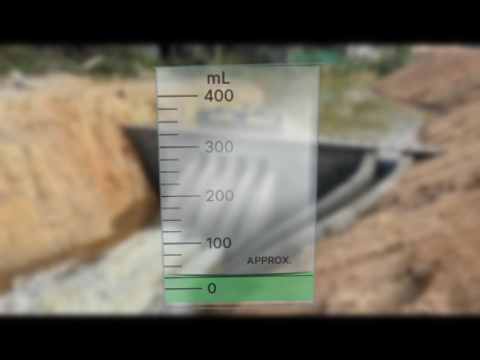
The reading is 25 mL
